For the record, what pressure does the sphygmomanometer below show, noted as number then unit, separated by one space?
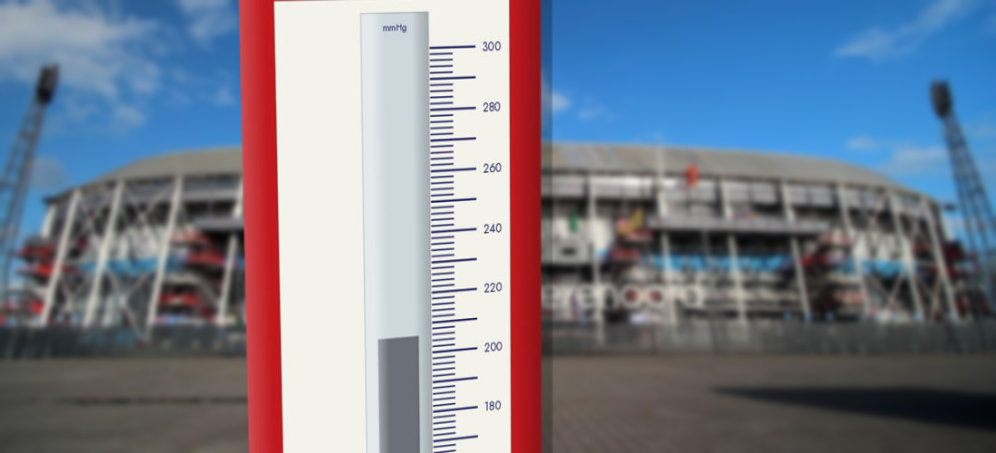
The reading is 206 mmHg
